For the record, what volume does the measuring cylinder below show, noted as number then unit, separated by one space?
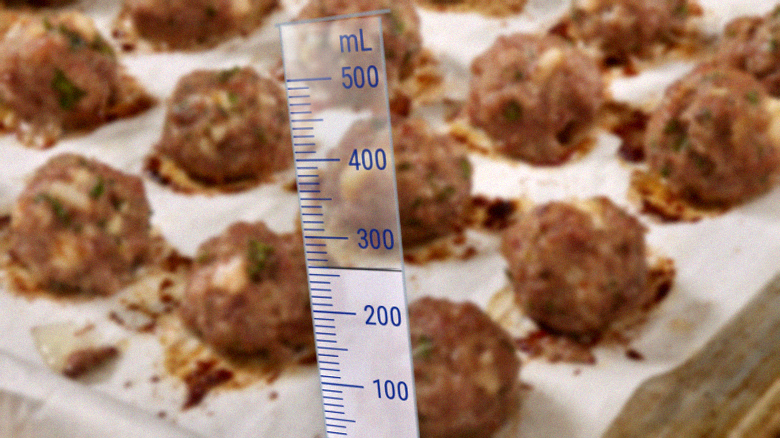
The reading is 260 mL
